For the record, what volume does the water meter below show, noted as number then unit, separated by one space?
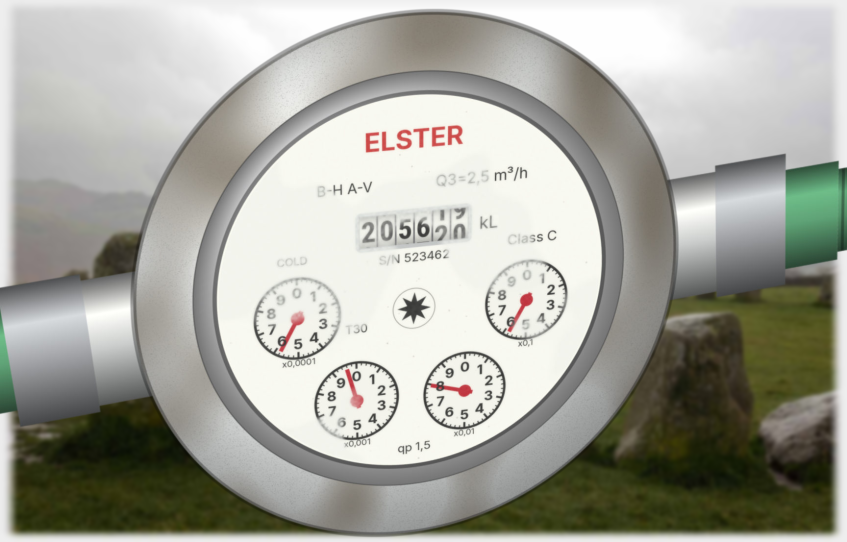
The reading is 205619.5795 kL
